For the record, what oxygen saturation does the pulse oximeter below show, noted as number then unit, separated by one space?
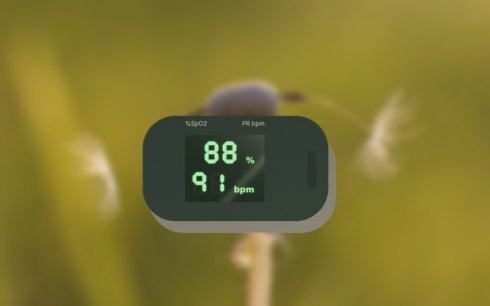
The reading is 88 %
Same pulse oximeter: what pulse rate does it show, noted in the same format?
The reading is 91 bpm
